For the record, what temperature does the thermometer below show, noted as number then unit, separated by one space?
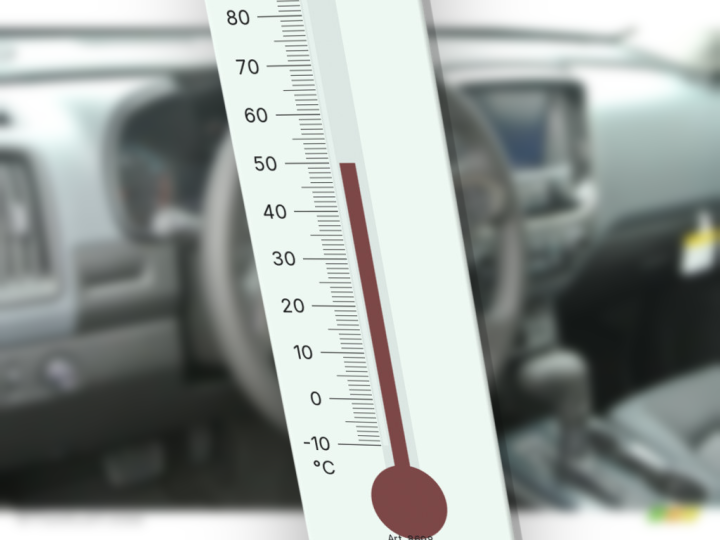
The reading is 50 °C
